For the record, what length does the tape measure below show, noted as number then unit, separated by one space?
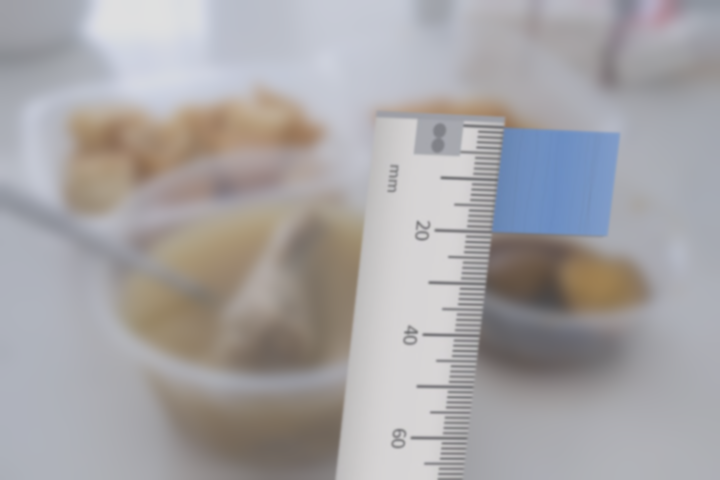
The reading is 20 mm
